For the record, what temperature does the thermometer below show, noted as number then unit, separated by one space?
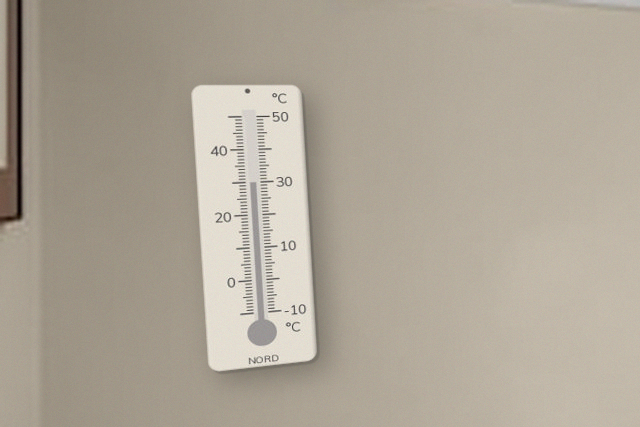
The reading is 30 °C
